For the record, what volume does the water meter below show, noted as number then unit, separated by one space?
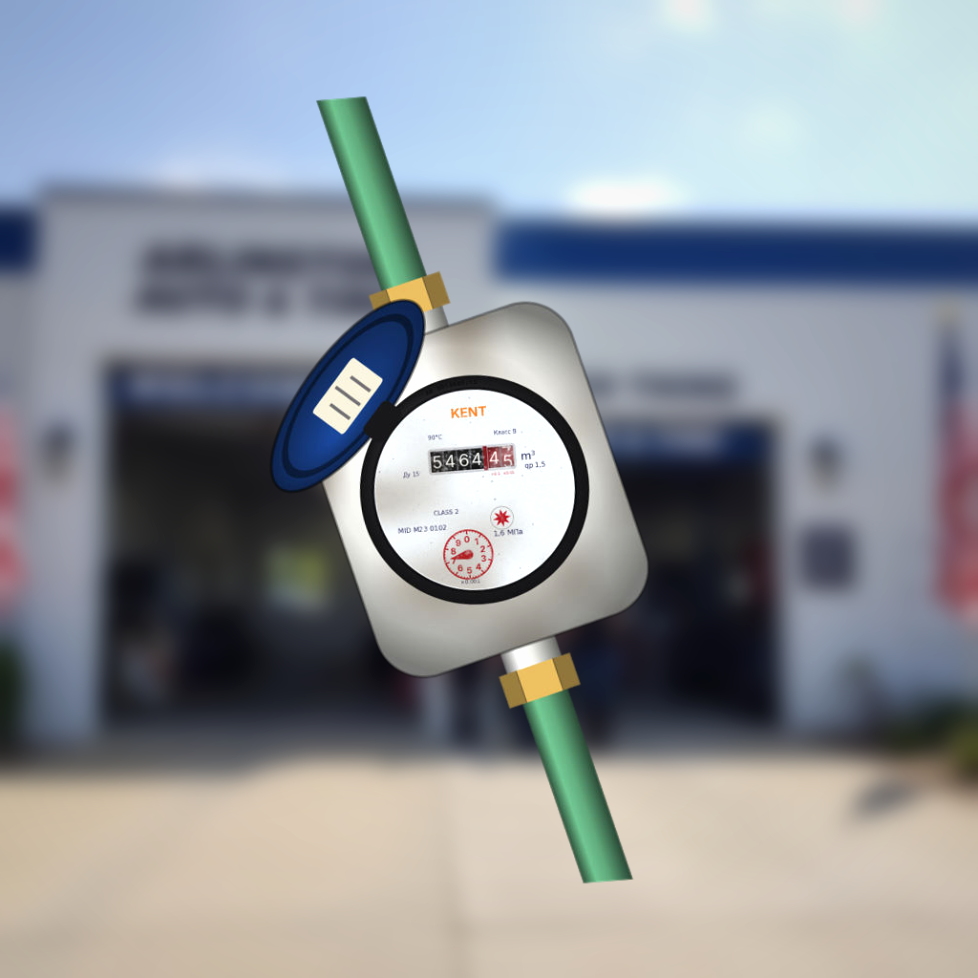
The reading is 5464.447 m³
